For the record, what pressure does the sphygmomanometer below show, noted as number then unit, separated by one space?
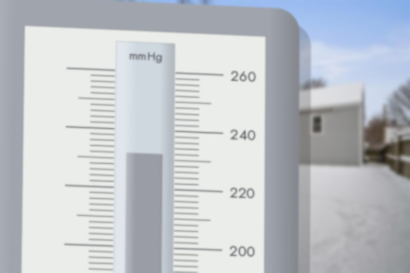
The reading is 232 mmHg
